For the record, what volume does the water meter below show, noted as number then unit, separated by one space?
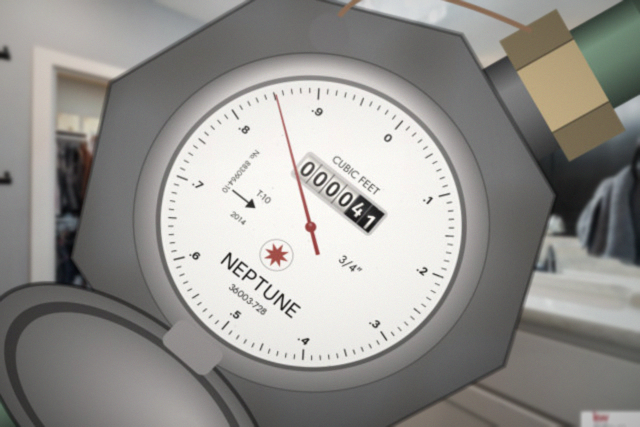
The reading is 40.85 ft³
